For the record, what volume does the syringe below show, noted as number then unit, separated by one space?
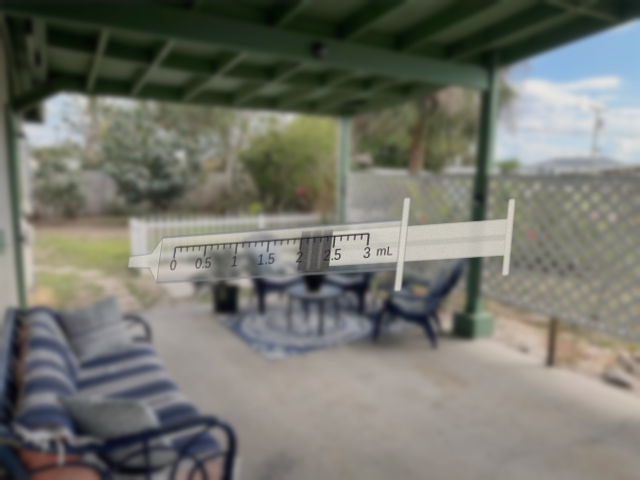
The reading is 2 mL
